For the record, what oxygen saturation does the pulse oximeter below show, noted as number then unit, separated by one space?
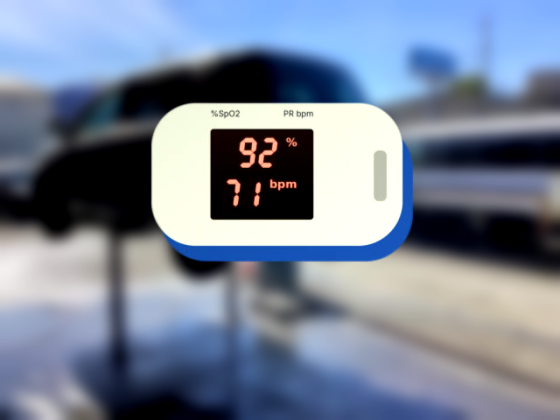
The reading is 92 %
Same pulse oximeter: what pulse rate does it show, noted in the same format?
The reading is 71 bpm
